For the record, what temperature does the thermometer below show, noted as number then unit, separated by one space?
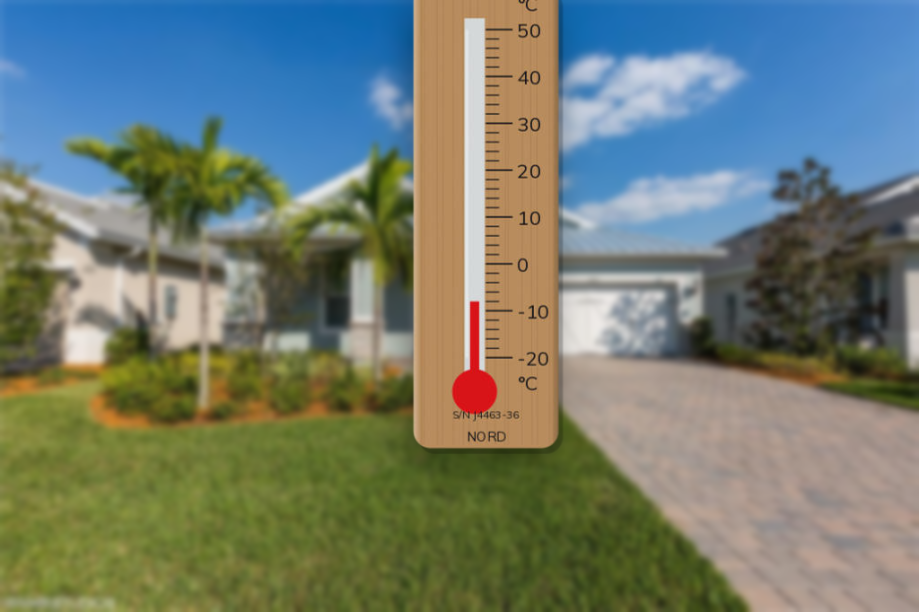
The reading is -8 °C
